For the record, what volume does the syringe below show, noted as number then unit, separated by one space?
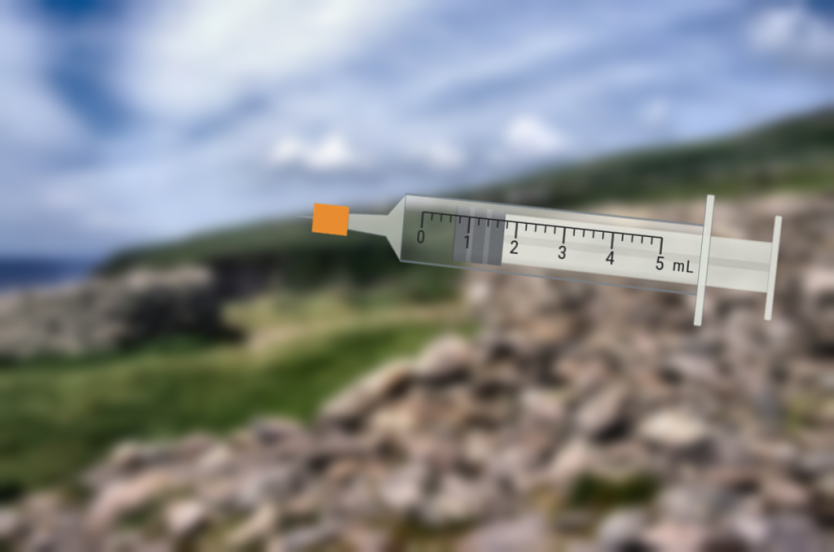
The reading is 0.7 mL
